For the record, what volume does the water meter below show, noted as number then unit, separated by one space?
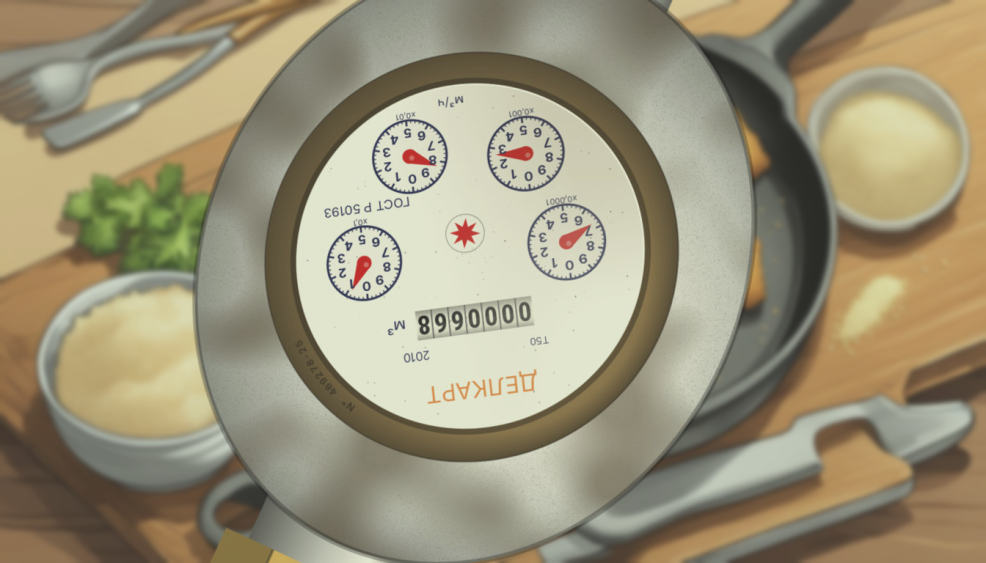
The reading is 668.0826 m³
